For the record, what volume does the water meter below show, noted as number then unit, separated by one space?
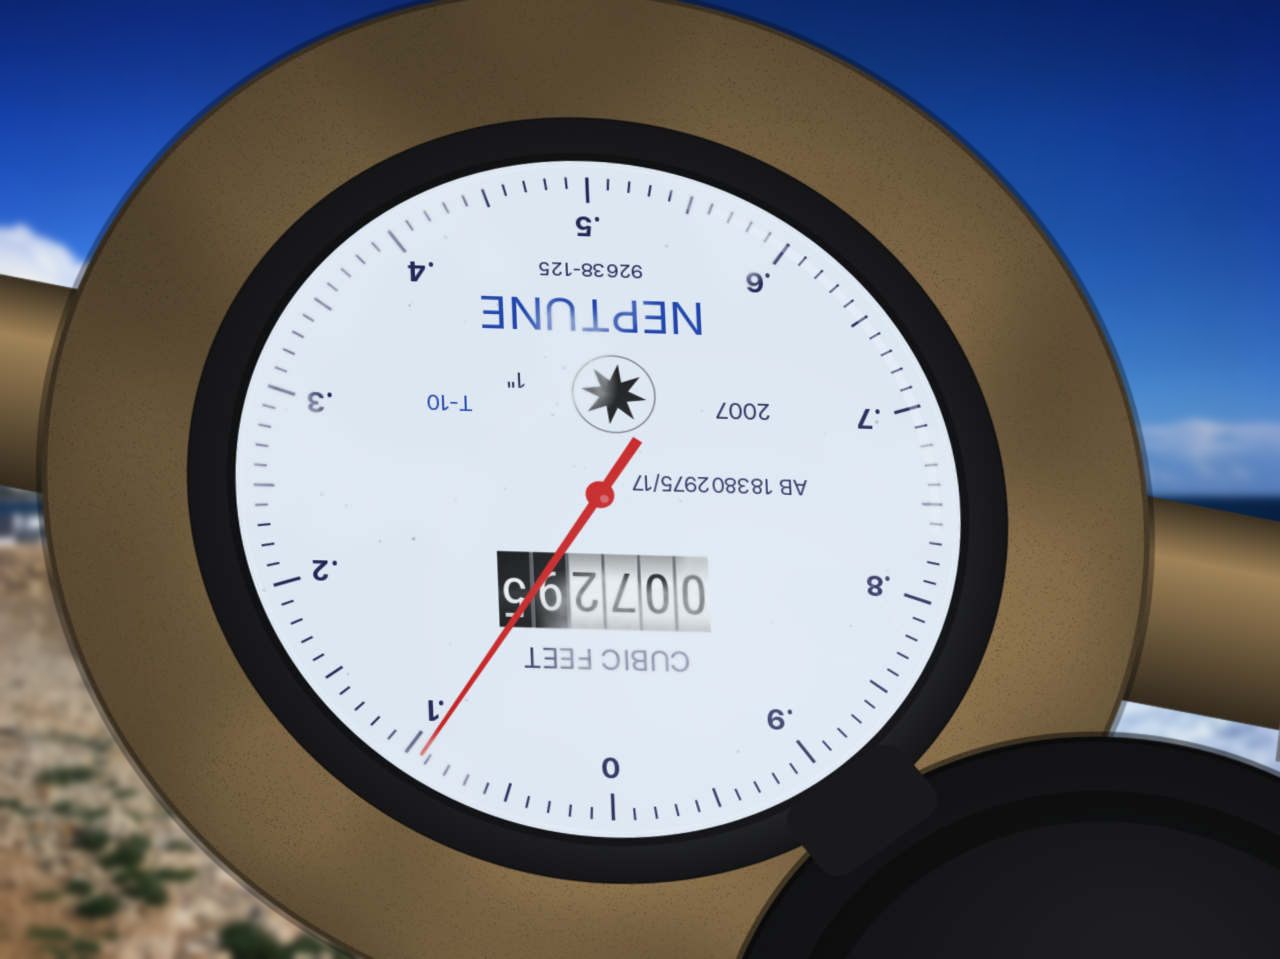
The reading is 7295.09 ft³
